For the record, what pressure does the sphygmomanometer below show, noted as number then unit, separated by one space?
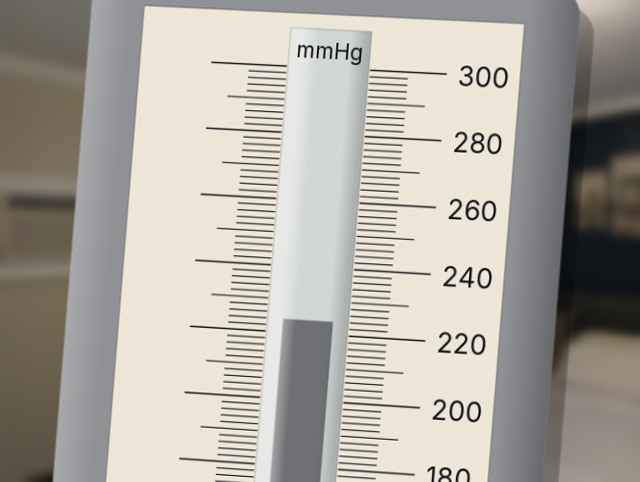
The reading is 224 mmHg
